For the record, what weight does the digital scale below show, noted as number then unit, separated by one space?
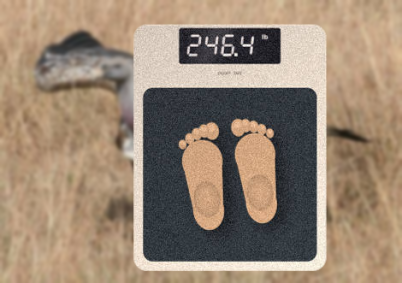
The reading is 246.4 lb
